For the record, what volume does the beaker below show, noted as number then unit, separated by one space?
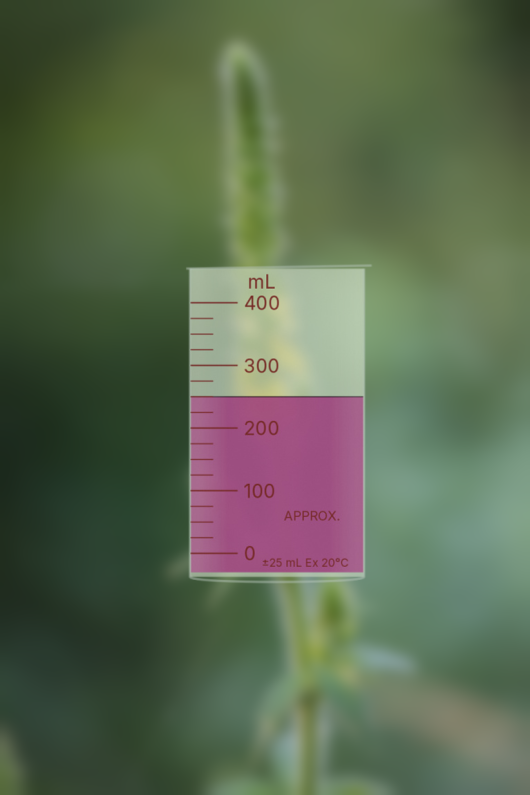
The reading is 250 mL
